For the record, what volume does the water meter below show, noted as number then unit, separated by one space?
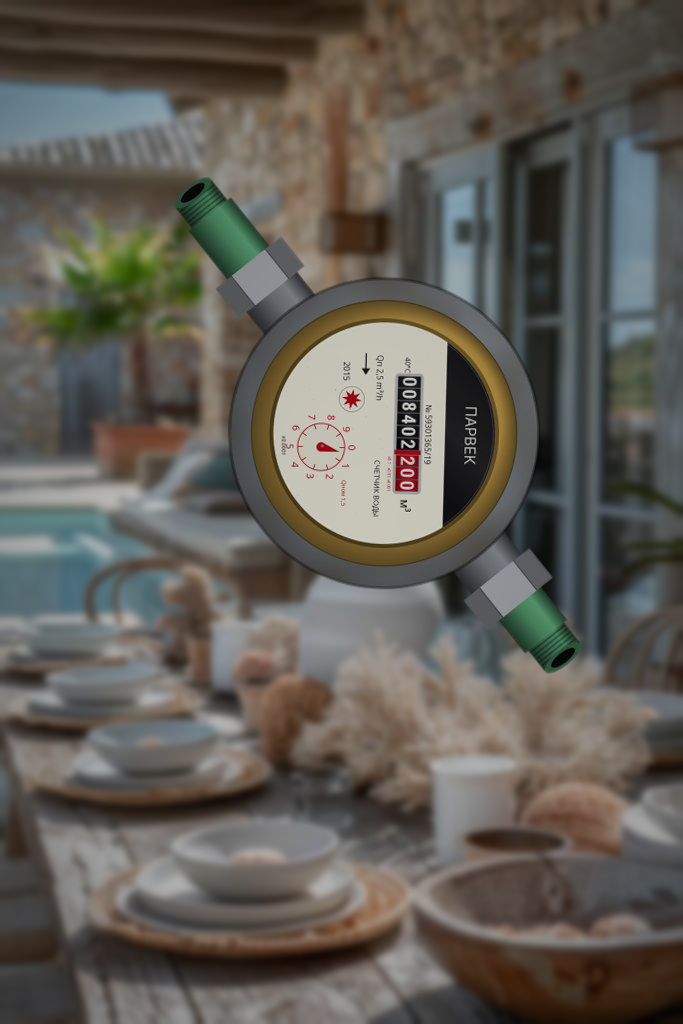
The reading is 8402.2000 m³
